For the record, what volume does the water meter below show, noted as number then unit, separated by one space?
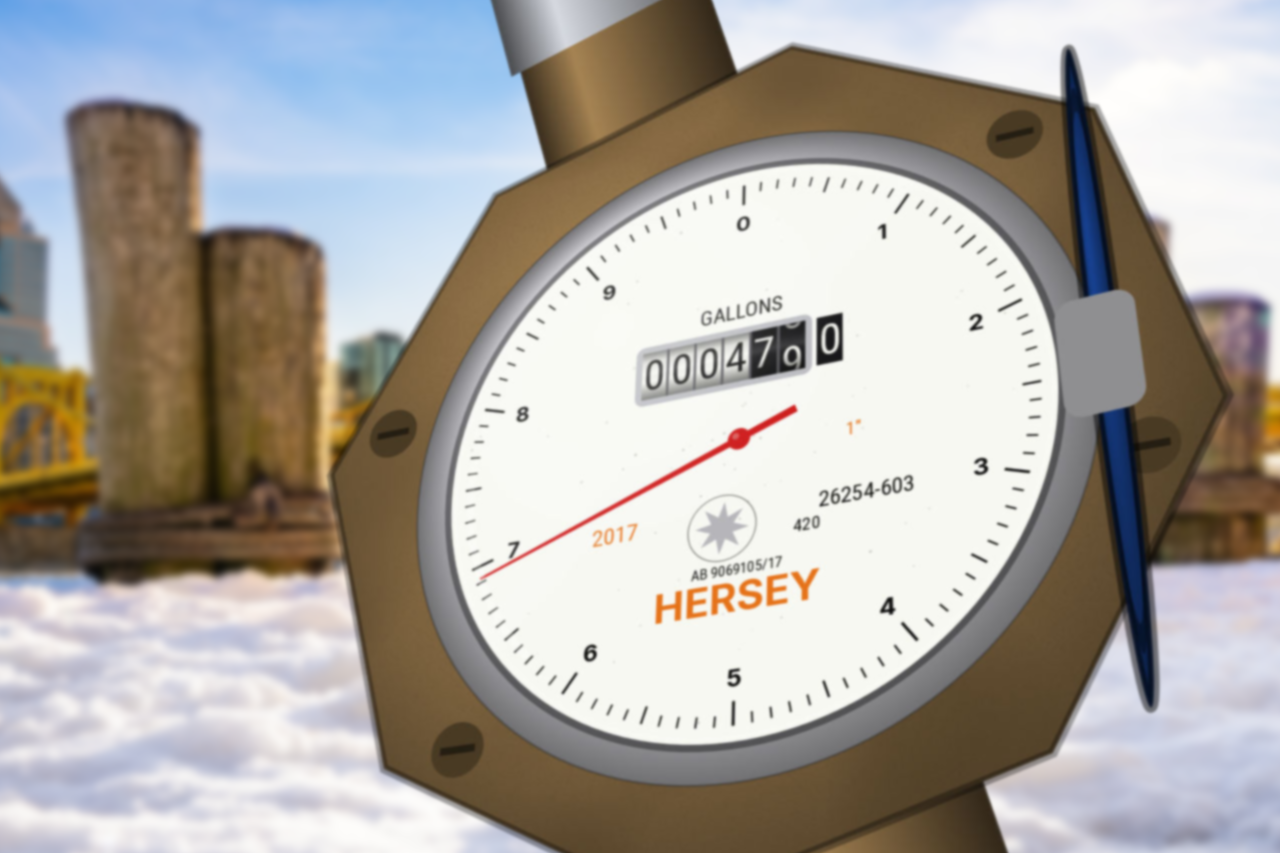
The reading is 4786.9 gal
